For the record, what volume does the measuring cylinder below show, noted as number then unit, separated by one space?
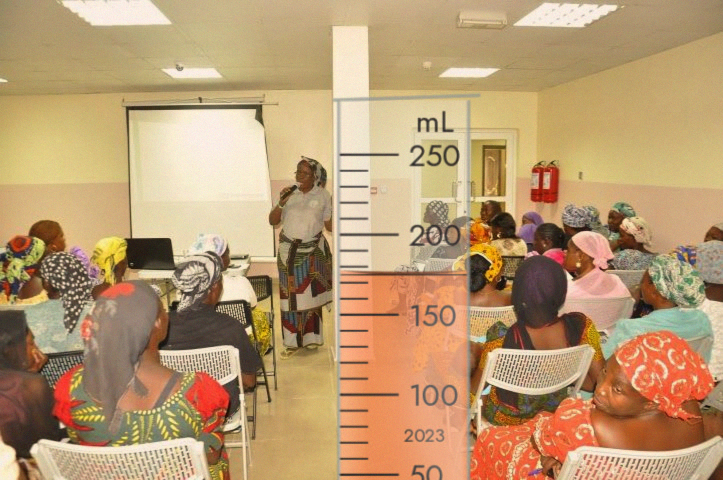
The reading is 175 mL
